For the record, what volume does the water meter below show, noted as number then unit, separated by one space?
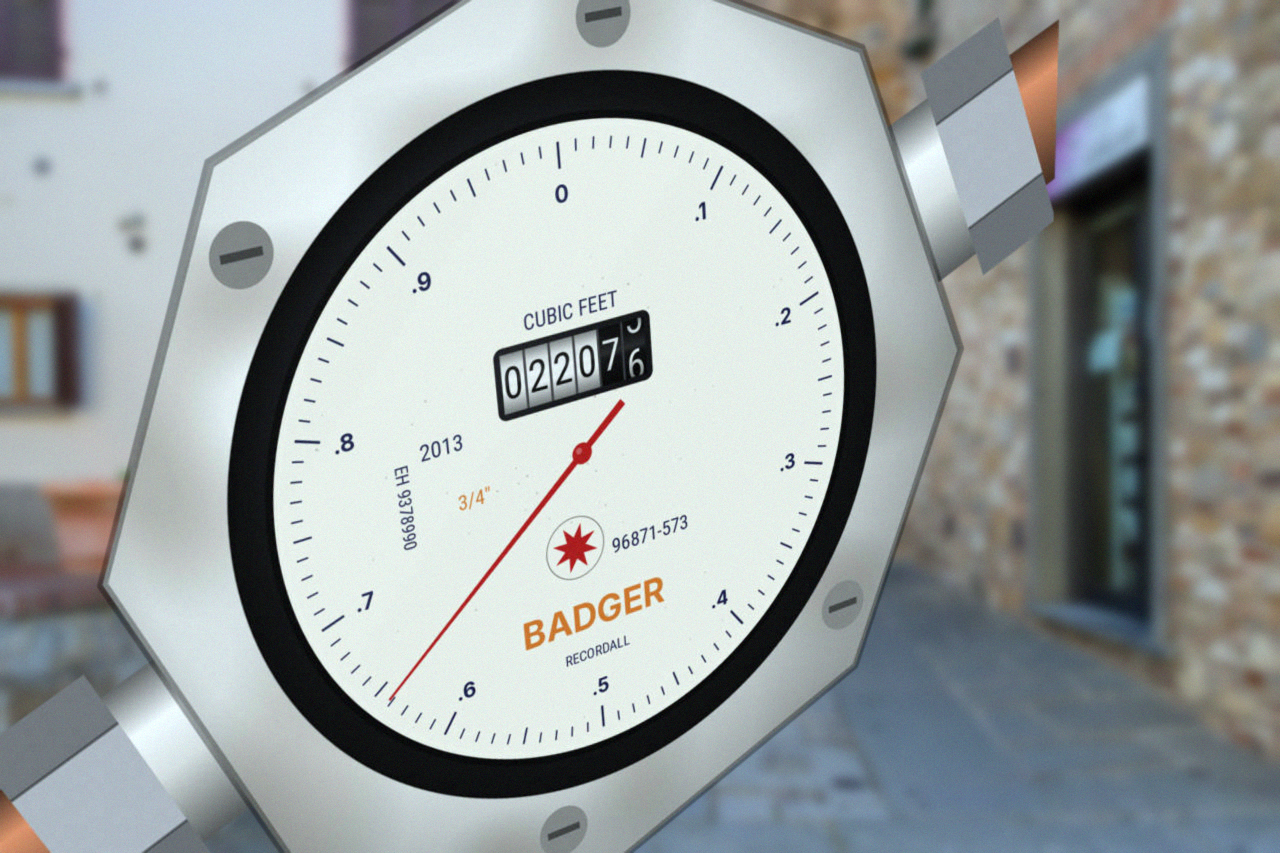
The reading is 22075.64 ft³
